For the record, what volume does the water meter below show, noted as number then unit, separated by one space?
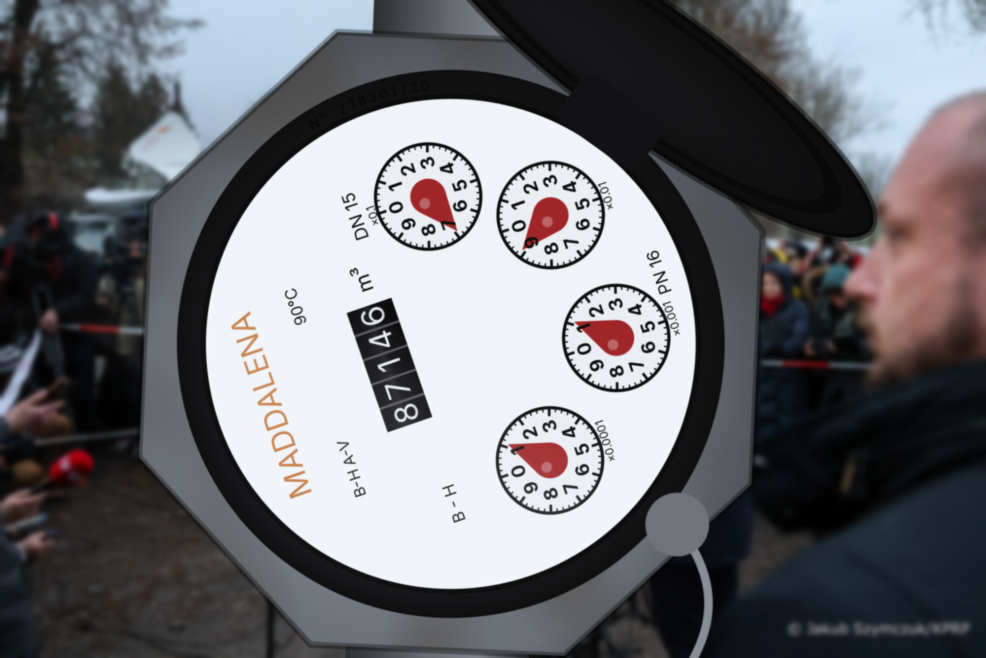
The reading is 87146.6911 m³
